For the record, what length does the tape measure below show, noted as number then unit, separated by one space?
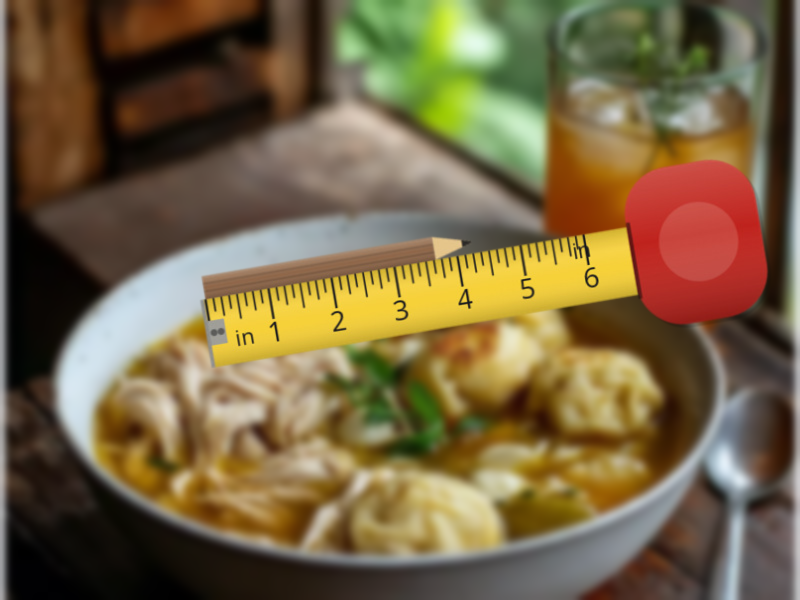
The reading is 4.25 in
